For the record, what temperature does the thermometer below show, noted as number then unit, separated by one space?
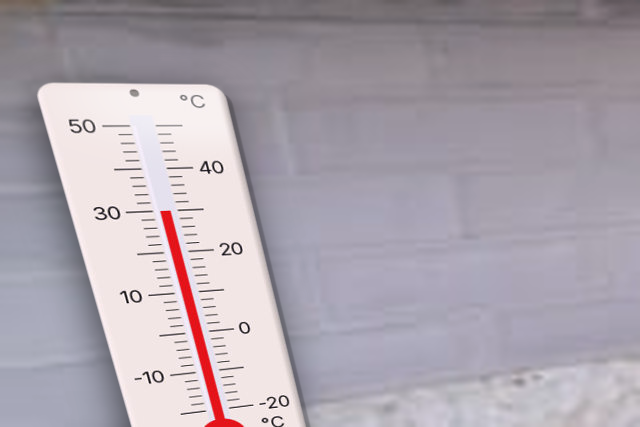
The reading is 30 °C
